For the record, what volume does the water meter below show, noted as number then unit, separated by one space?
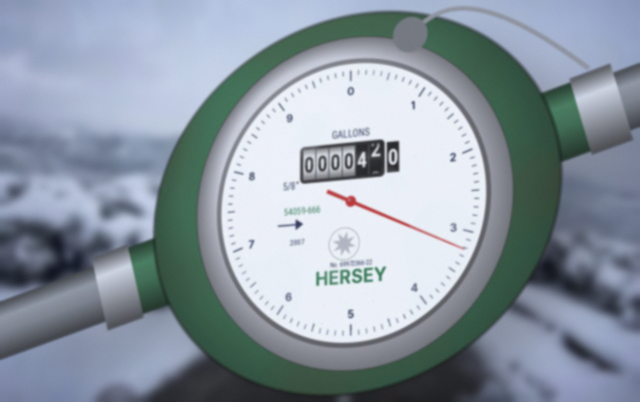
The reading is 423.2 gal
